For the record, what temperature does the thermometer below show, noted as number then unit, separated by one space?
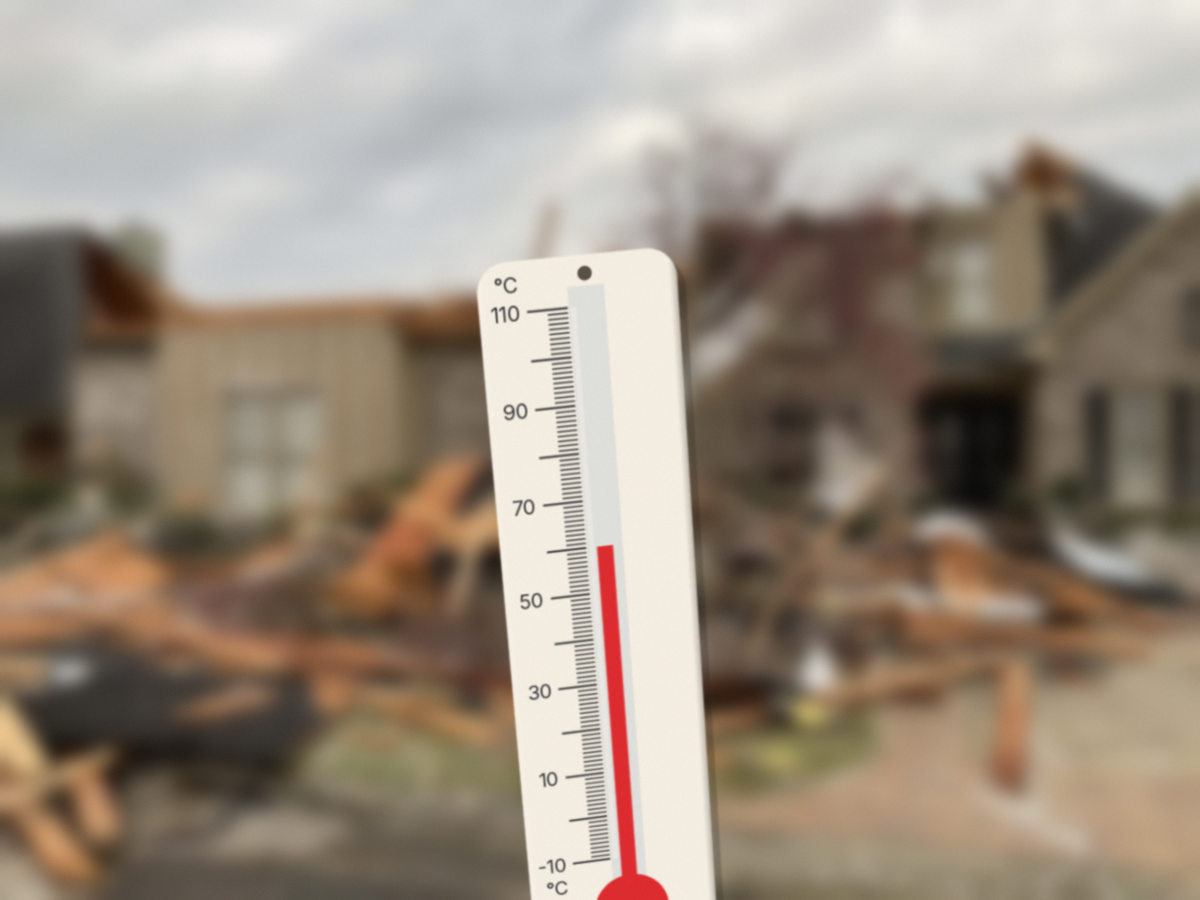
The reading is 60 °C
